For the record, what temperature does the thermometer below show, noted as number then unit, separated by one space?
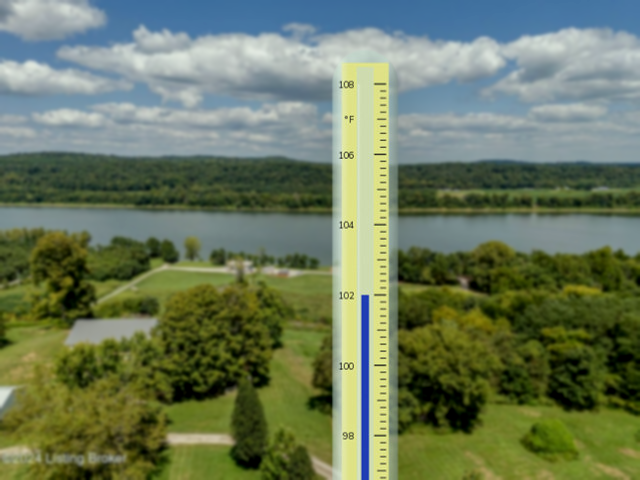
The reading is 102 °F
